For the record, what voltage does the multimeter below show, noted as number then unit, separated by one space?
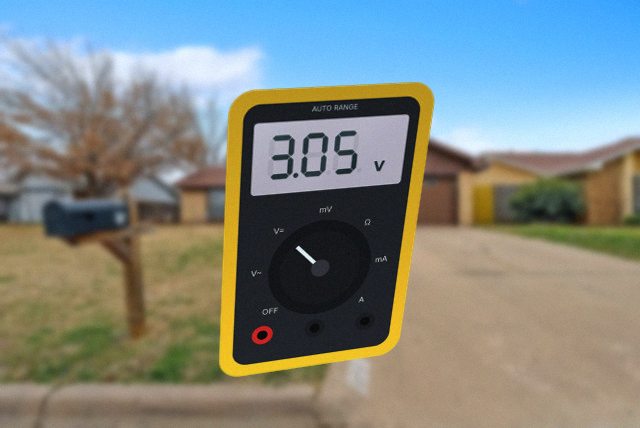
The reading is 3.05 V
